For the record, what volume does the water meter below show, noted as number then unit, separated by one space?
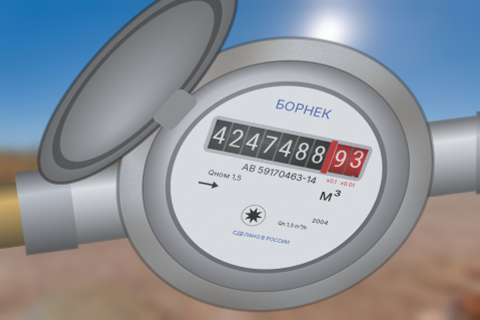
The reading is 4247488.93 m³
